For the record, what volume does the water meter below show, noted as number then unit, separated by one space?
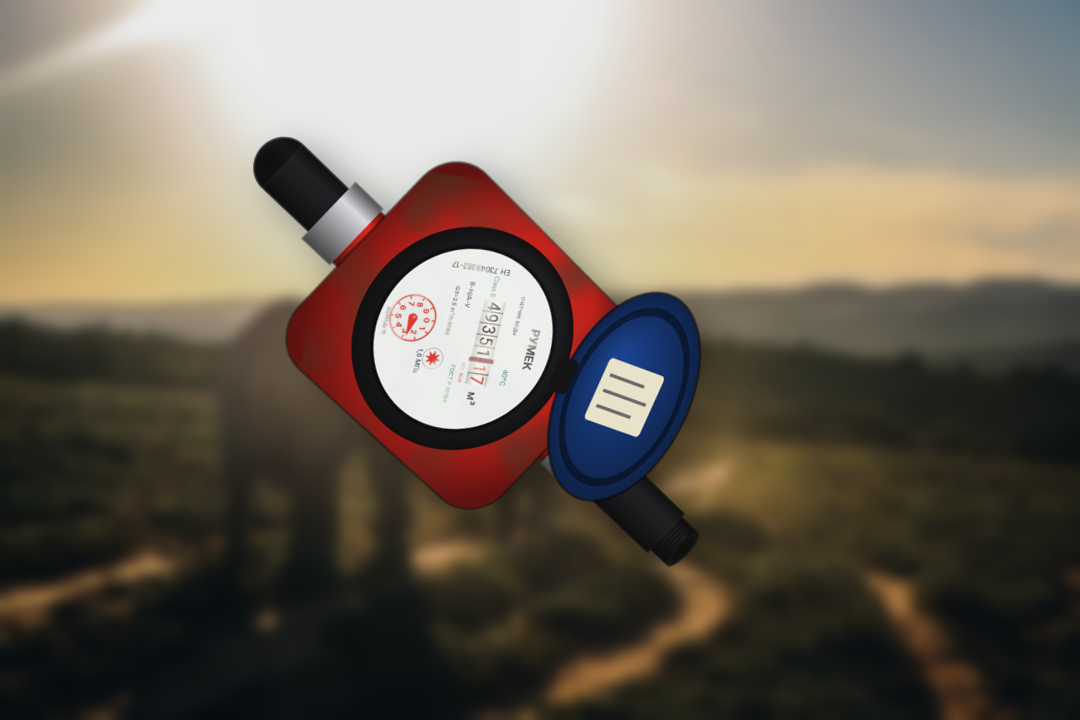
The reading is 49351.172 m³
